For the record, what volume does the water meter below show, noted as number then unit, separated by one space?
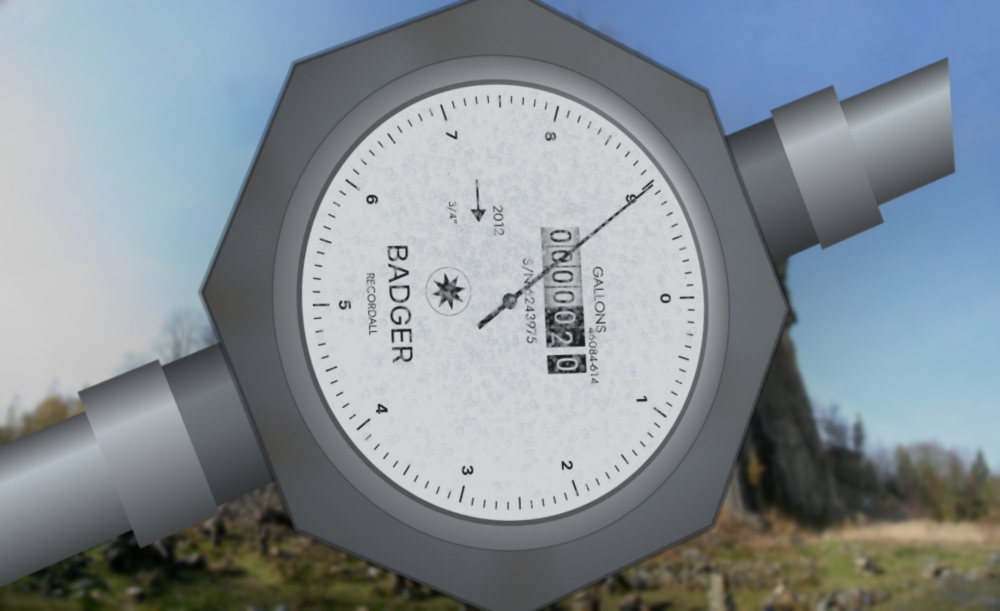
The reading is 19.0 gal
